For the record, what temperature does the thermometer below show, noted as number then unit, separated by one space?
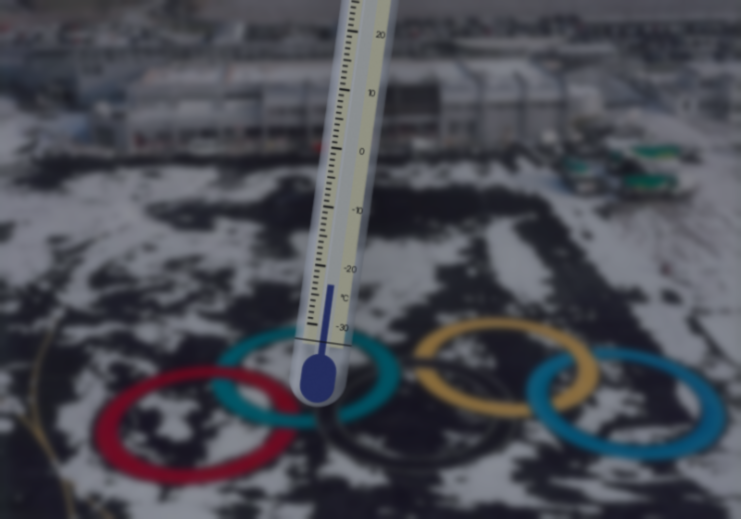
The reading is -23 °C
